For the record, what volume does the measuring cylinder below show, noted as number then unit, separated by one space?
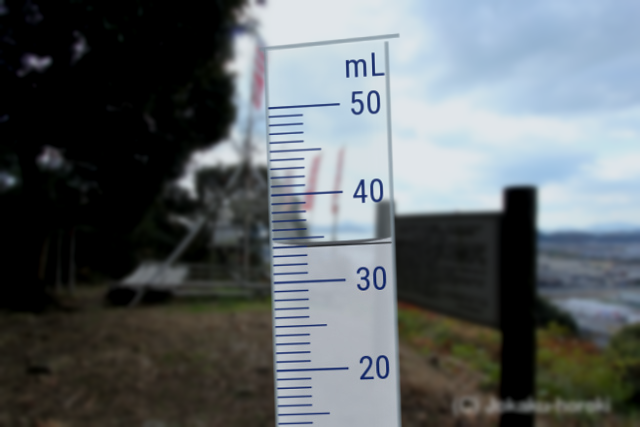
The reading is 34 mL
